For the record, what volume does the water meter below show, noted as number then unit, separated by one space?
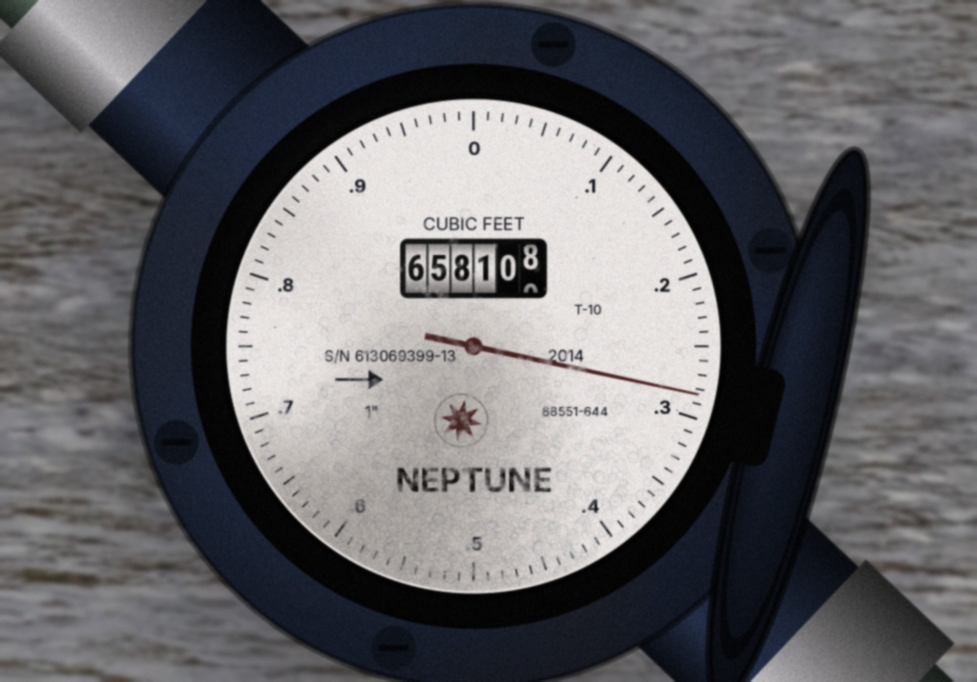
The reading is 658108.28 ft³
